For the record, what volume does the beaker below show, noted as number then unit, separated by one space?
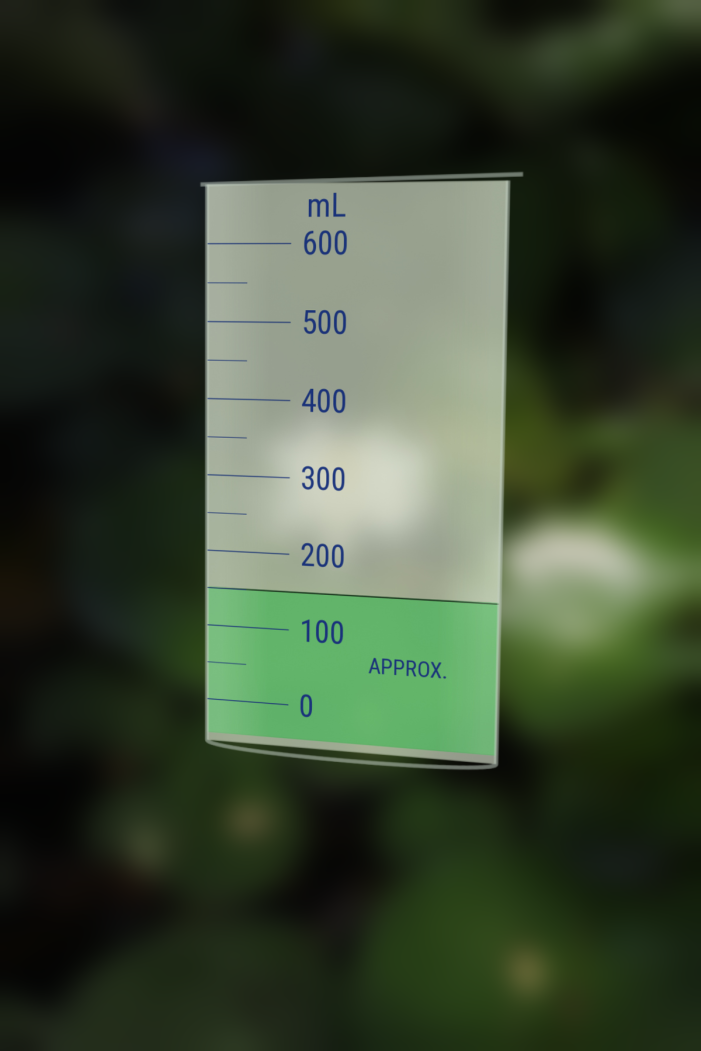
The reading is 150 mL
